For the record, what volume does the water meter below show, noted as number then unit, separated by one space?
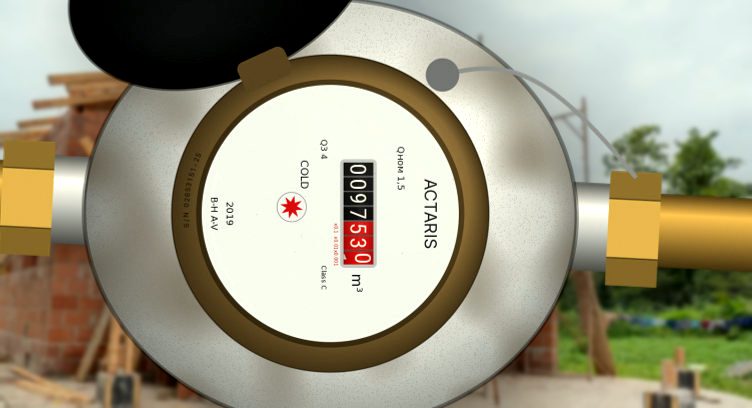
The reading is 97.530 m³
